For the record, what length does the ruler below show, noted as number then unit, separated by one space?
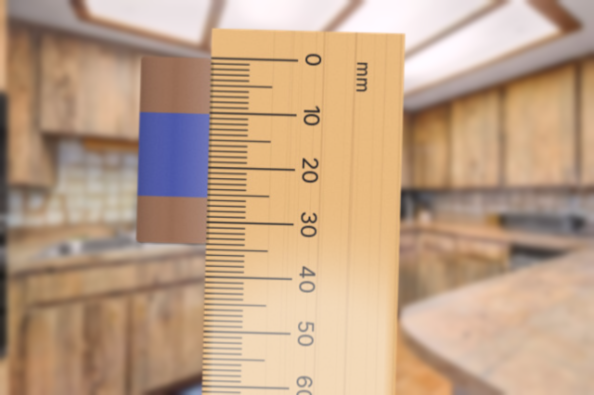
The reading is 34 mm
